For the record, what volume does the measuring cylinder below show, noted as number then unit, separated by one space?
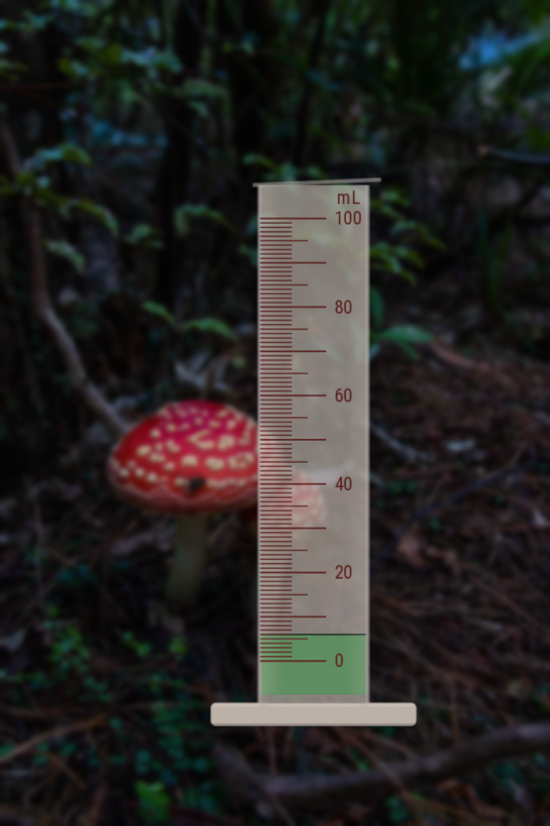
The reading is 6 mL
